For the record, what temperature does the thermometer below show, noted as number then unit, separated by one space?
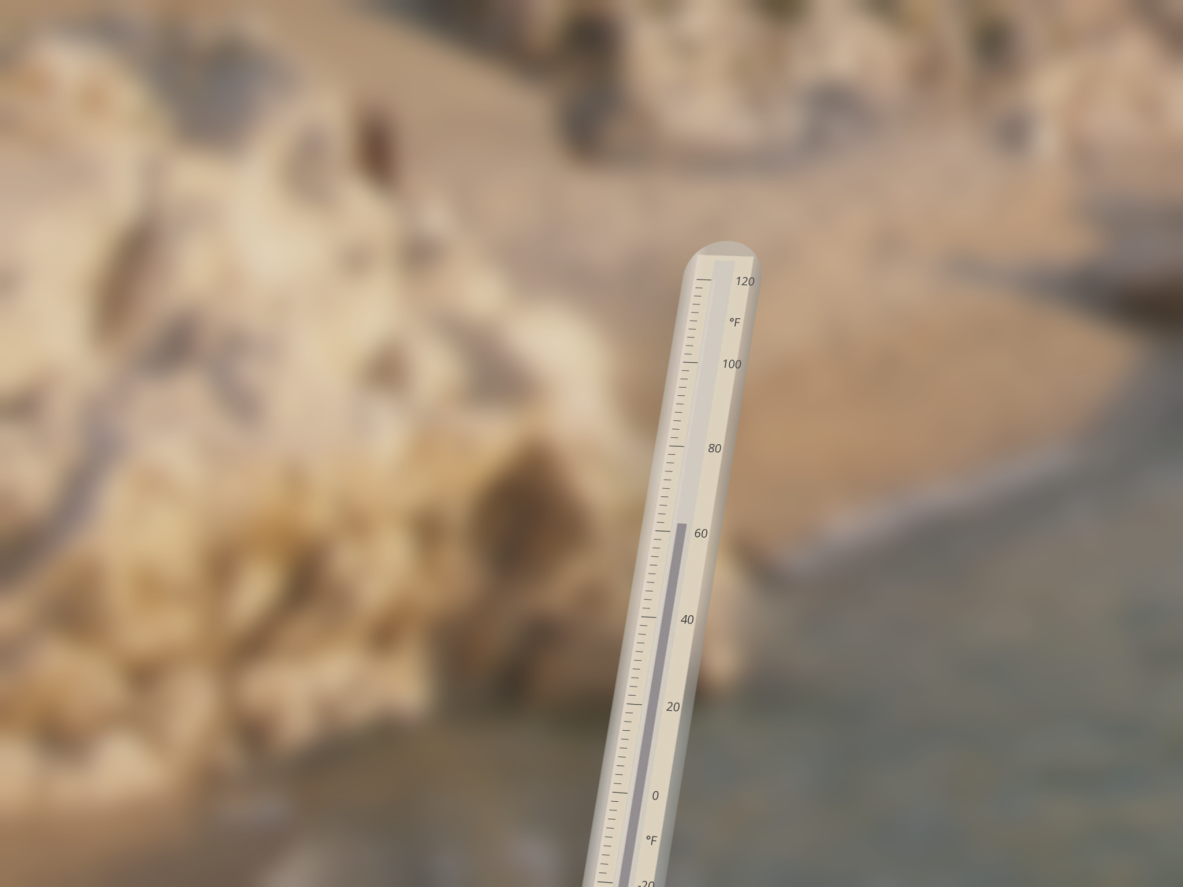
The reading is 62 °F
